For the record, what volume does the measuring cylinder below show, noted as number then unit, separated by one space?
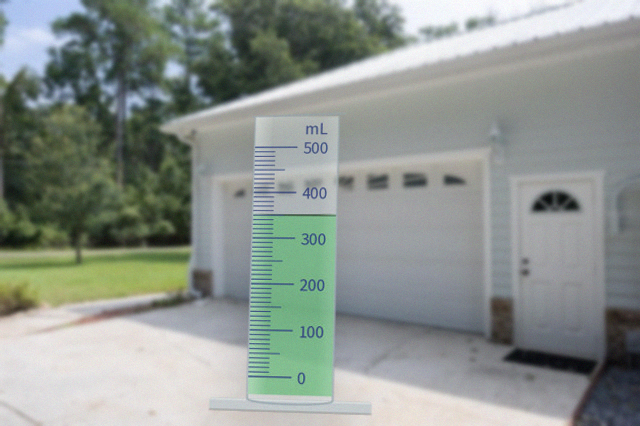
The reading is 350 mL
